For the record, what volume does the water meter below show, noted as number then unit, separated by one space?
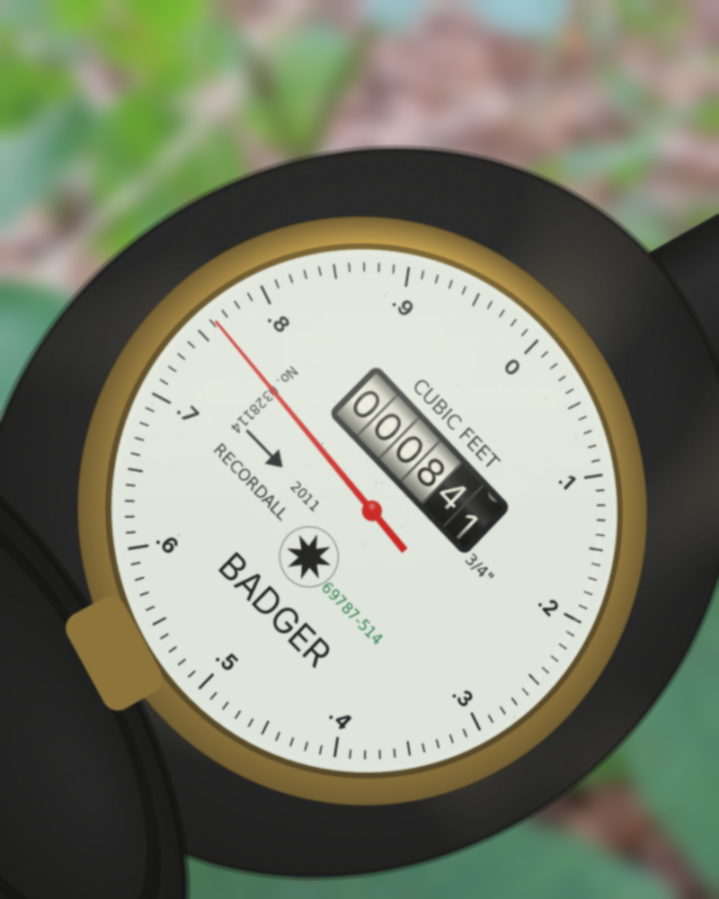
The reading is 840.76 ft³
